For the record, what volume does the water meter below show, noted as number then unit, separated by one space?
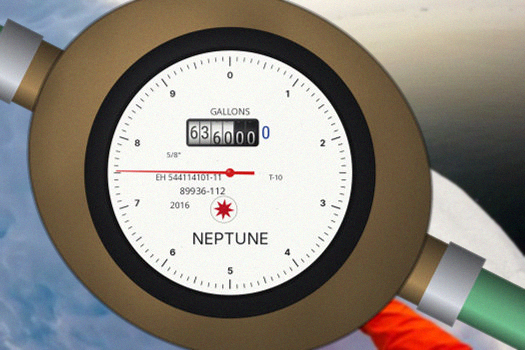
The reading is 6359997.5 gal
